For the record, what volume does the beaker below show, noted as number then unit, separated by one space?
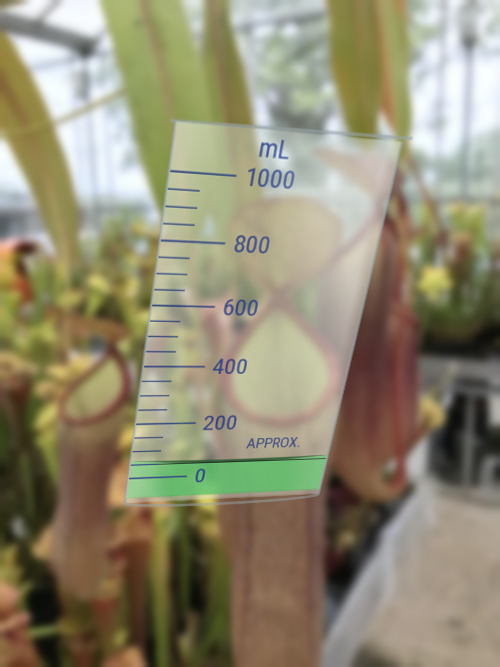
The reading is 50 mL
